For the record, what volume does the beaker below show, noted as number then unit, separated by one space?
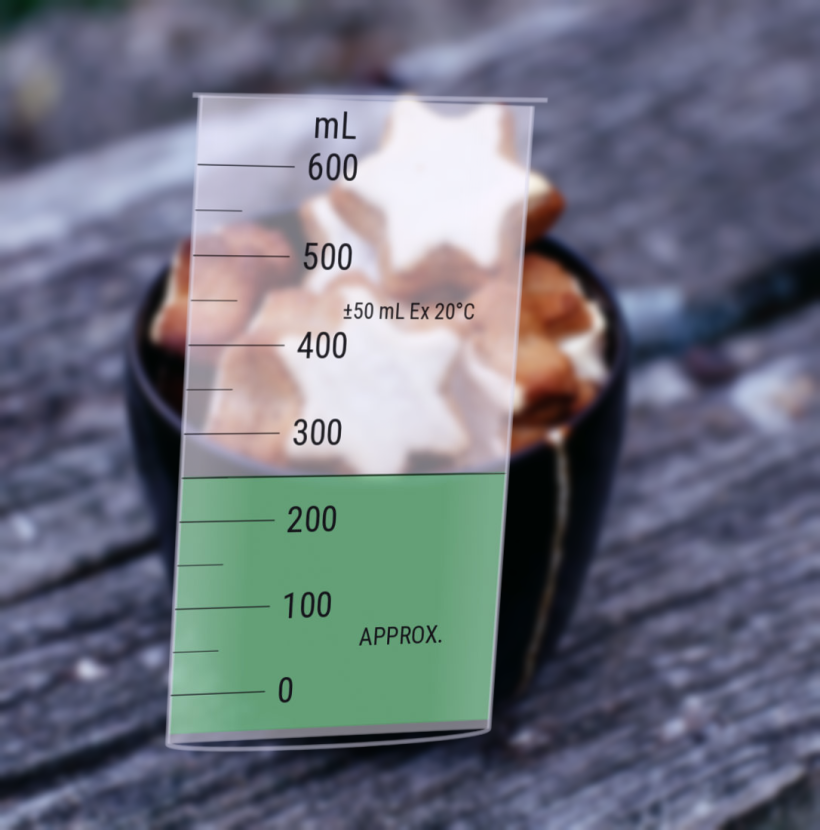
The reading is 250 mL
